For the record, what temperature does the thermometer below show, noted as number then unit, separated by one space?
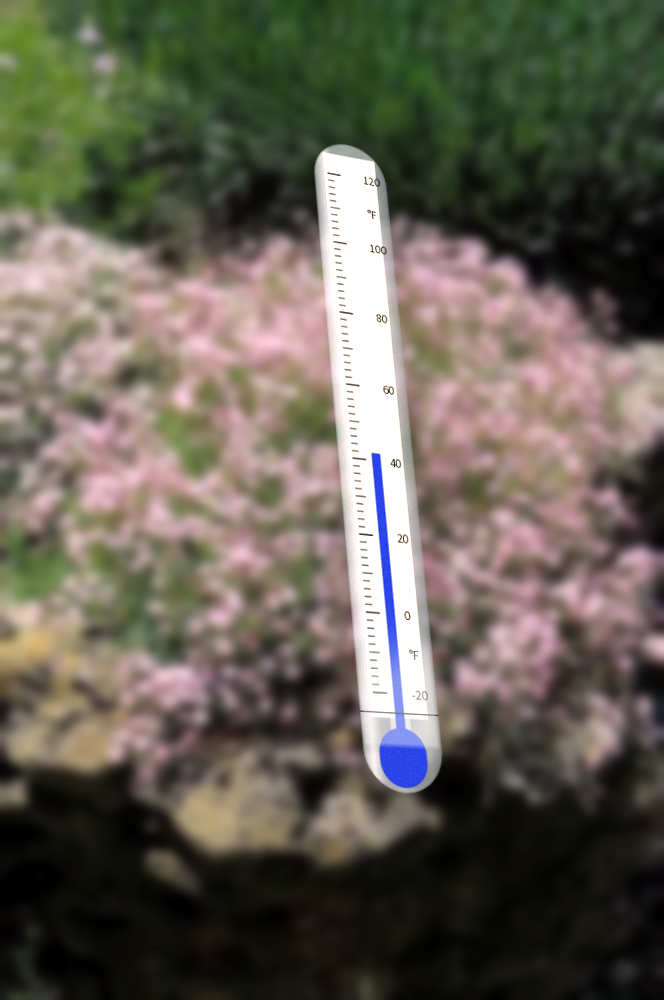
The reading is 42 °F
